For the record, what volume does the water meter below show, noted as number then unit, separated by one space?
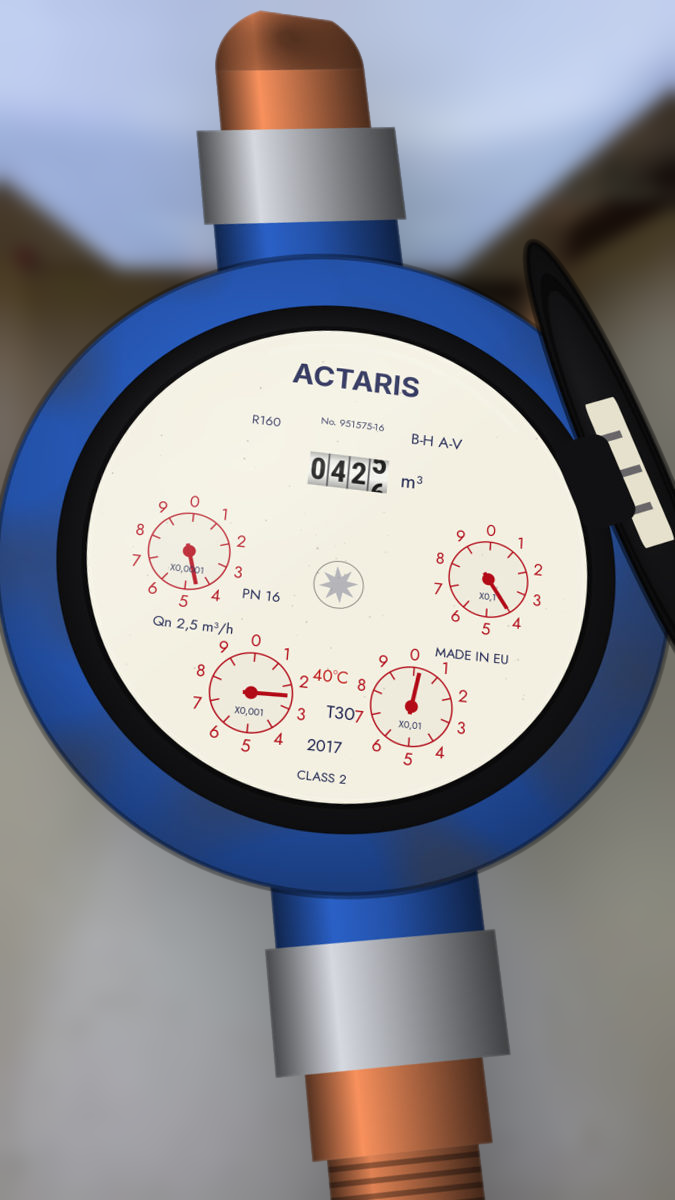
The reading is 425.4024 m³
